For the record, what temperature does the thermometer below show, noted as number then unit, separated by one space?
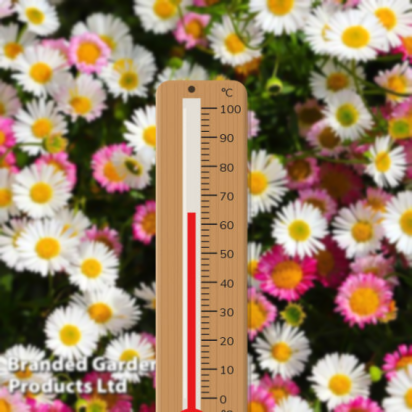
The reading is 64 °C
